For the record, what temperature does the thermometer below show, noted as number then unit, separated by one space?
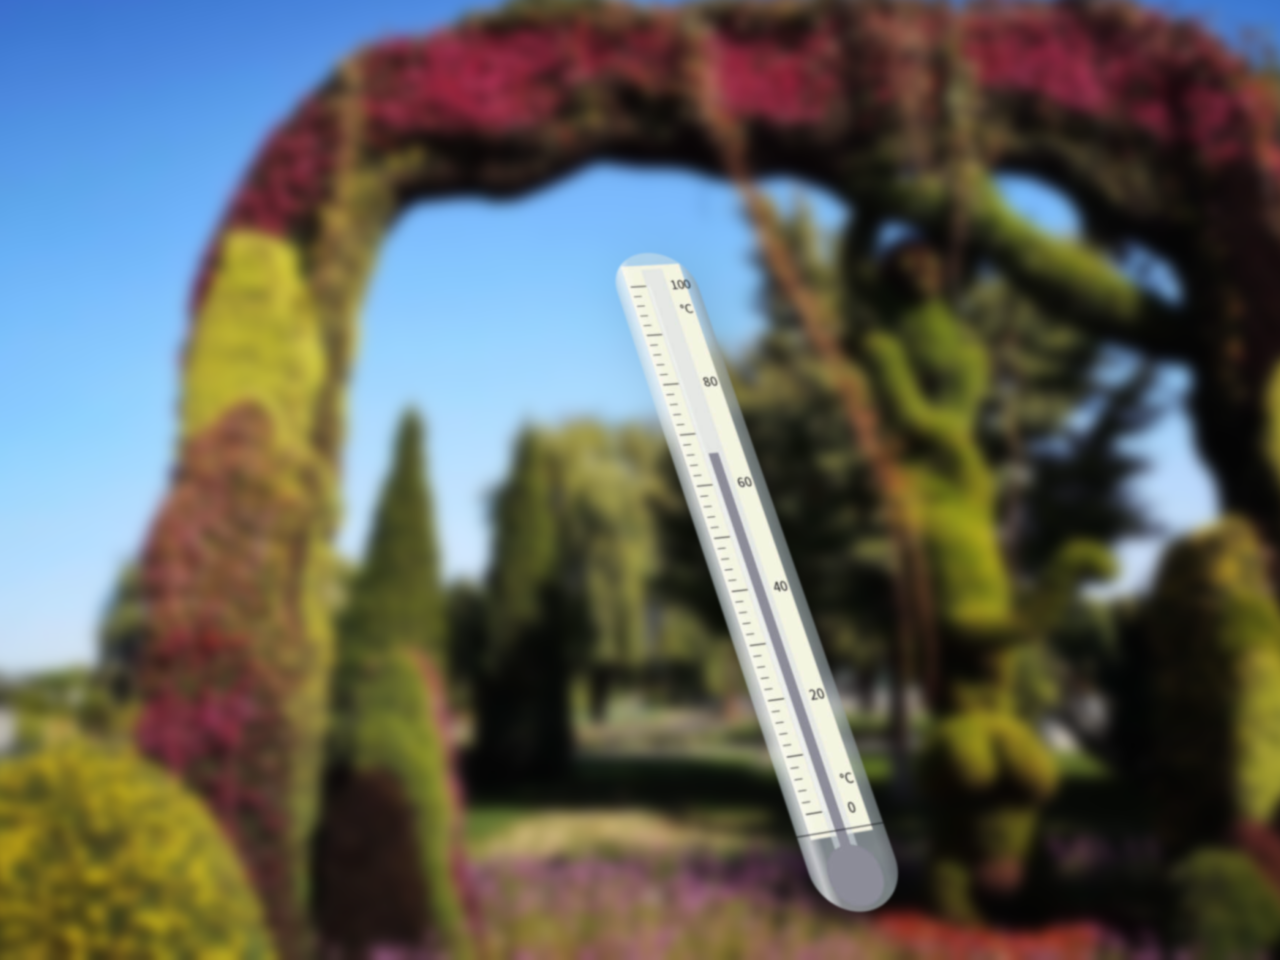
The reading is 66 °C
